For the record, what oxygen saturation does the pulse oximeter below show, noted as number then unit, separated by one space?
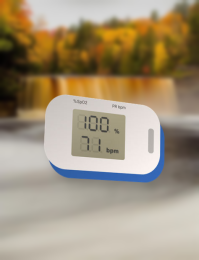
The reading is 100 %
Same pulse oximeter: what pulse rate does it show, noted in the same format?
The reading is 71 bpm
